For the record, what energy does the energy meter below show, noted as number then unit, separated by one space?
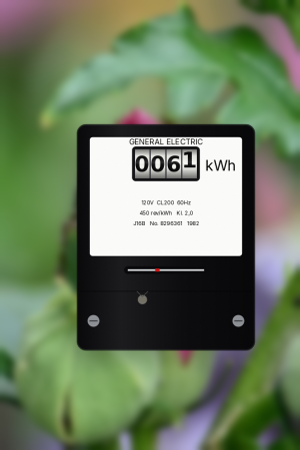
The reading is 61 kWh
